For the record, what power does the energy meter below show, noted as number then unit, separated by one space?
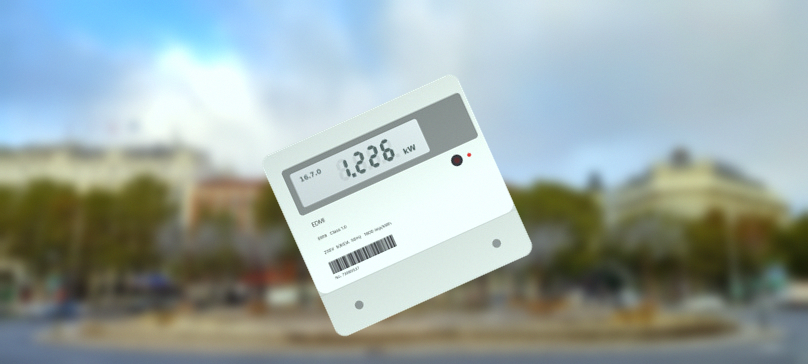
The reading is 1.226 kW
